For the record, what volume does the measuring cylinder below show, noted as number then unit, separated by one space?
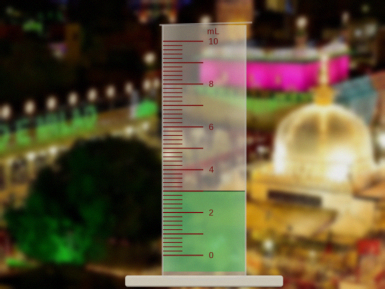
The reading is 3 mL
